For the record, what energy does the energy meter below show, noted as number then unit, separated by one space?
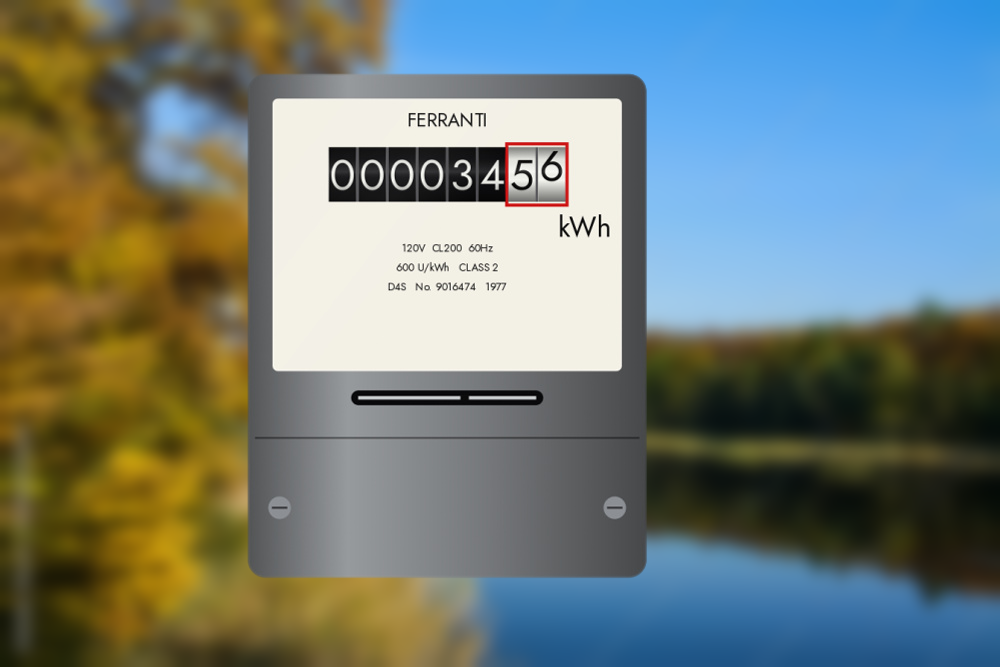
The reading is 34.56 kWh
